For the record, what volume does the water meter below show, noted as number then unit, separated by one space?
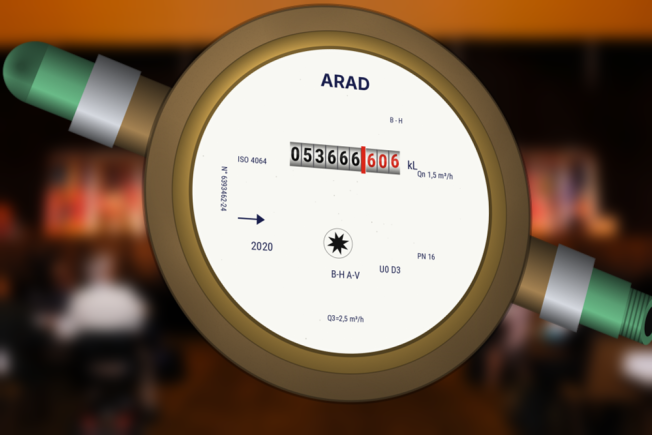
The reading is 53666.606 kL
